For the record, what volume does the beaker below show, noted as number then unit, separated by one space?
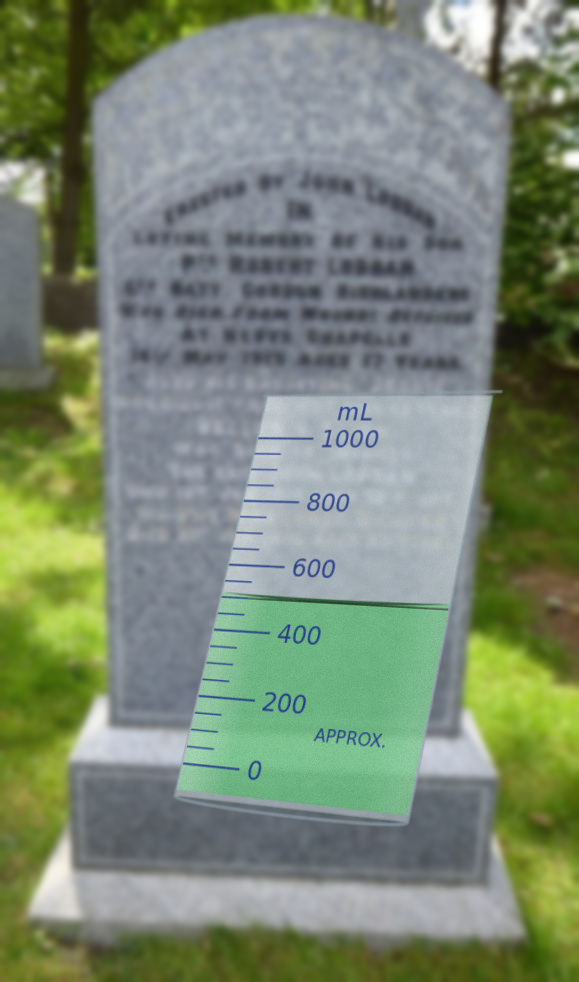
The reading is 500 mL
